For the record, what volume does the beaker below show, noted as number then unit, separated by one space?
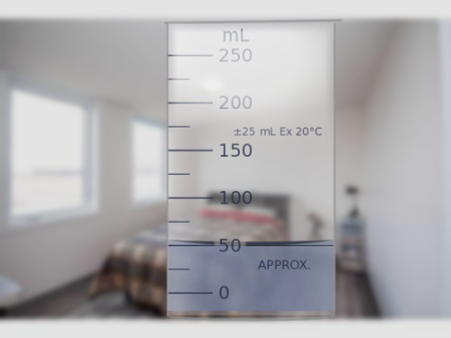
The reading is 50 mL
